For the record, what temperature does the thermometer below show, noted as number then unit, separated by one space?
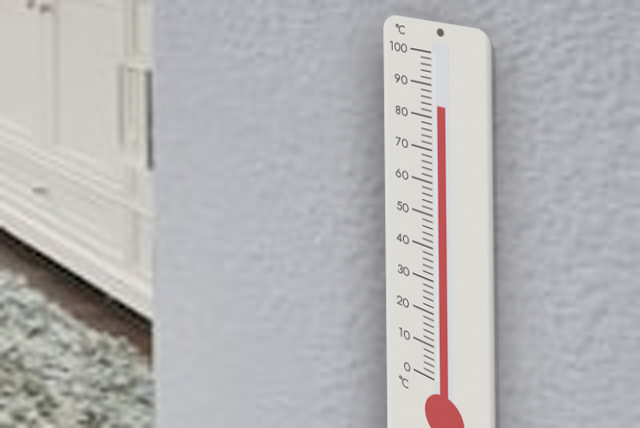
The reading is 84 °C
